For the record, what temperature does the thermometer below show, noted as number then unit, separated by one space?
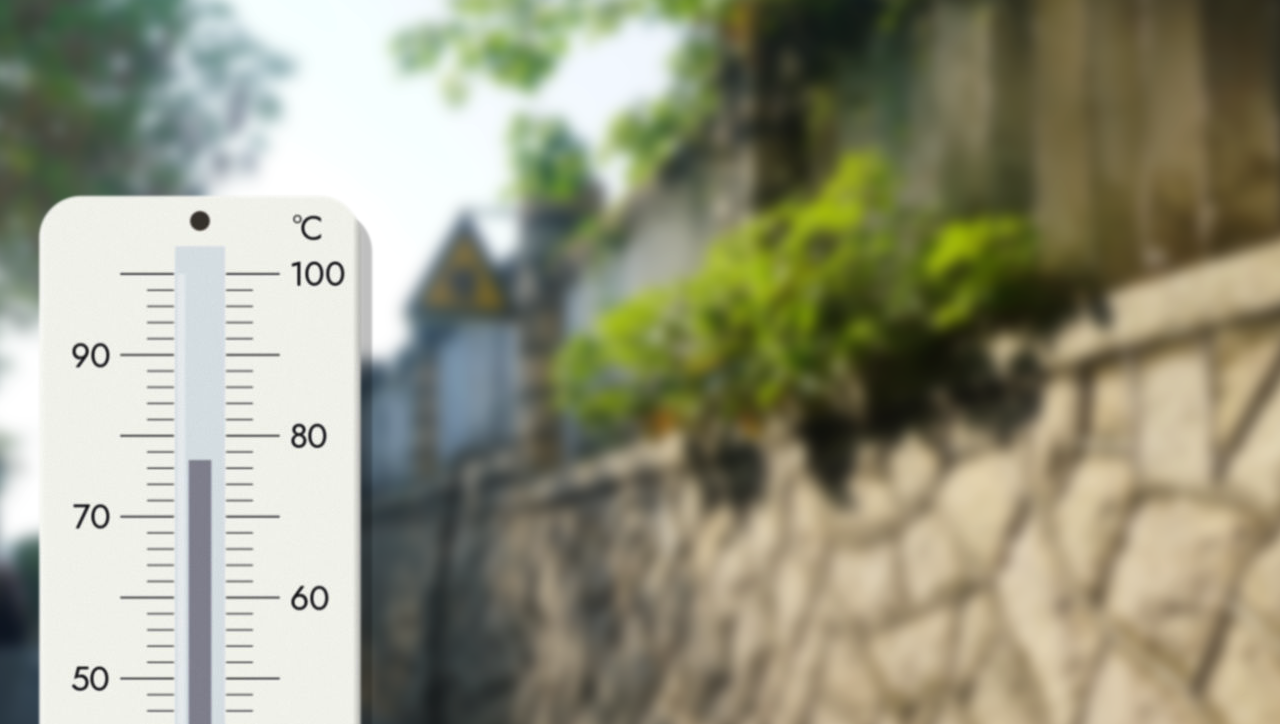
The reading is 77 °C
